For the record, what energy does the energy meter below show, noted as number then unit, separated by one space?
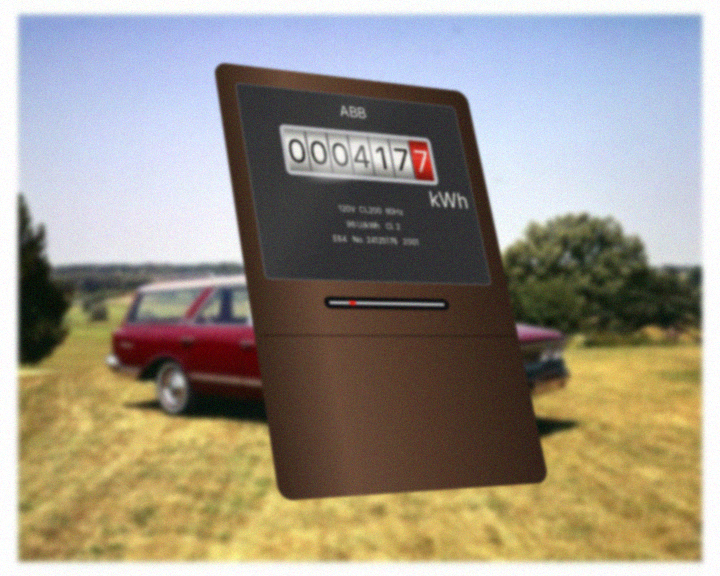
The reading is 417.7 kWh
